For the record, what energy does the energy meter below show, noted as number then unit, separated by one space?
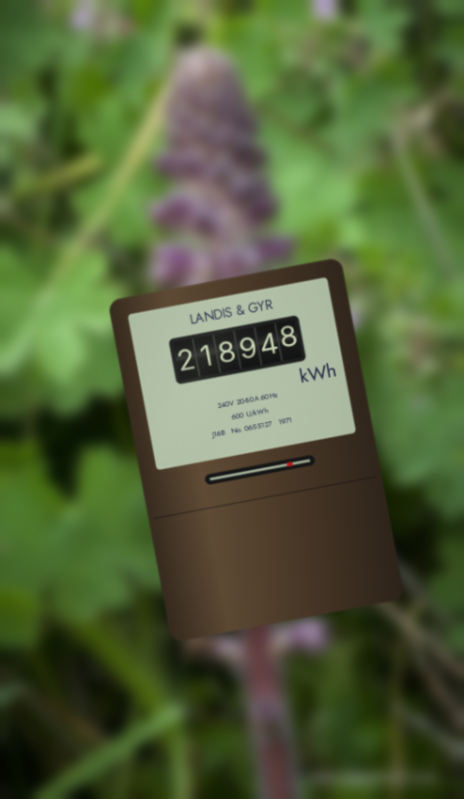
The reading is 218948 kWh
